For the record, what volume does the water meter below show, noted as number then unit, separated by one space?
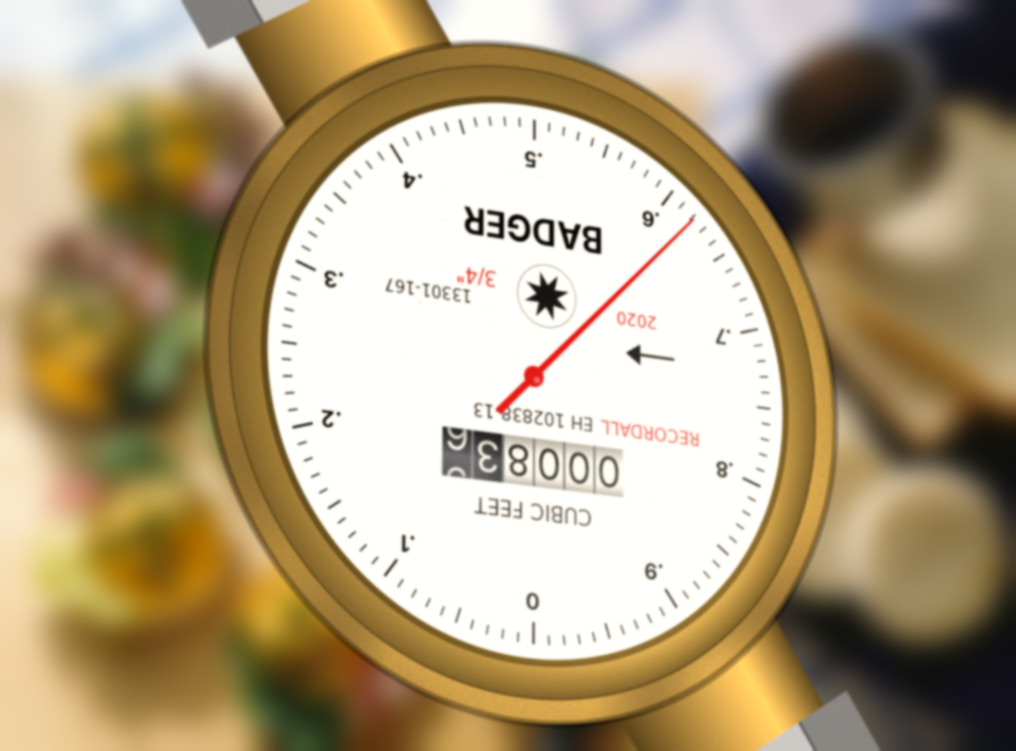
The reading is 835.62 ft³
